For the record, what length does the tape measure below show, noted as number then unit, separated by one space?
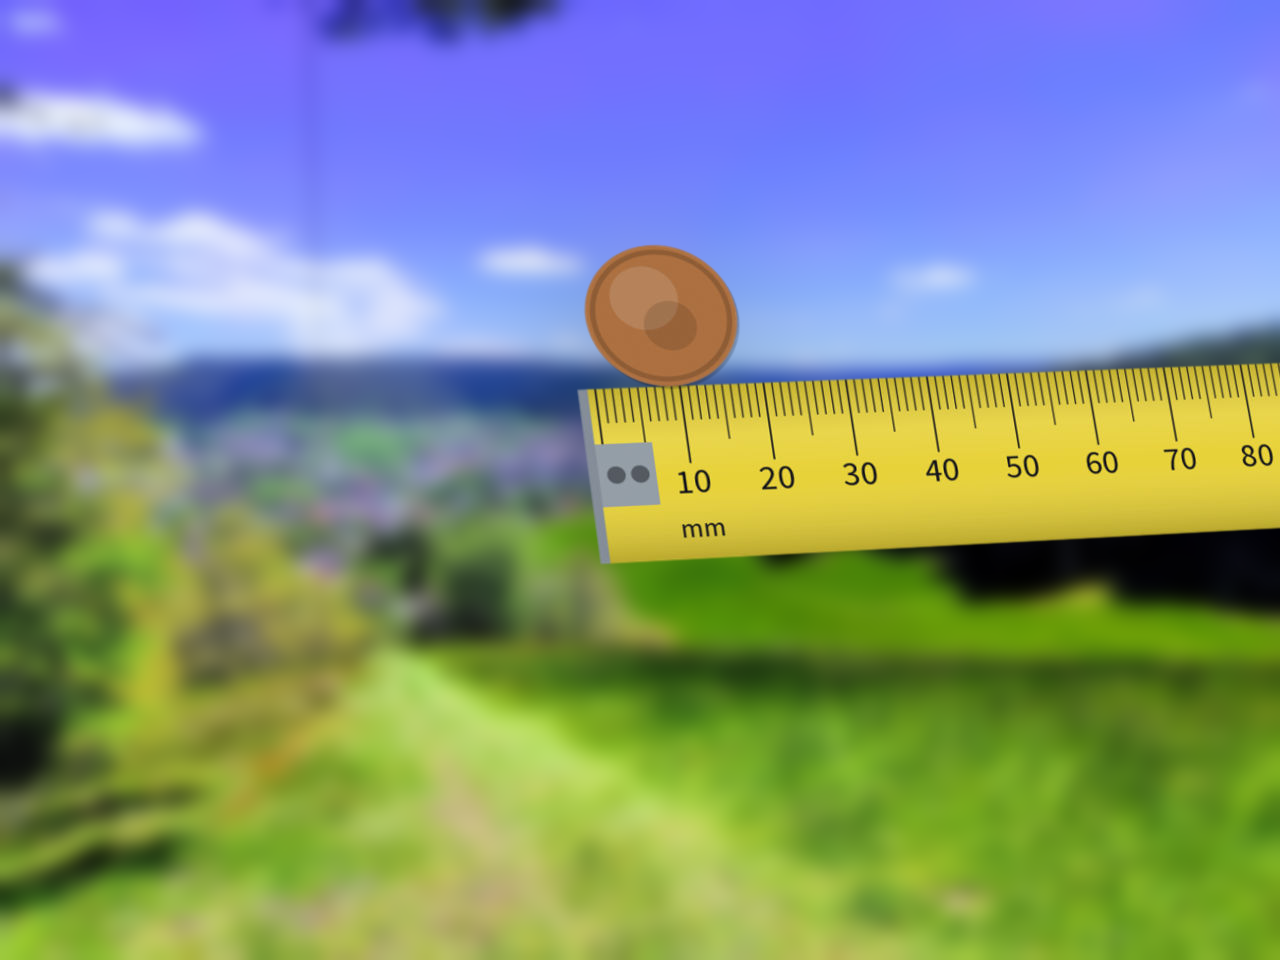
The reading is 18 mm
